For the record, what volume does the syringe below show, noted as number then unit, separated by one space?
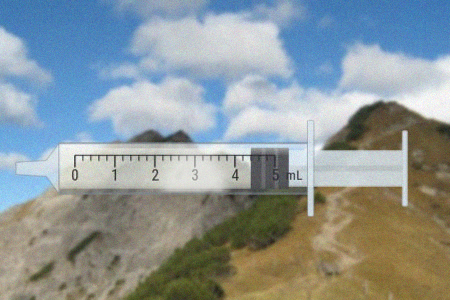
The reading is 4.4 mL
